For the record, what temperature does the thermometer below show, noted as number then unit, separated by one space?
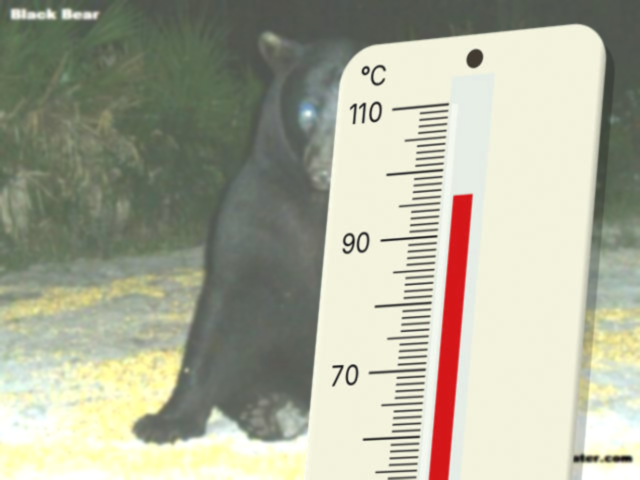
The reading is 96 °C
